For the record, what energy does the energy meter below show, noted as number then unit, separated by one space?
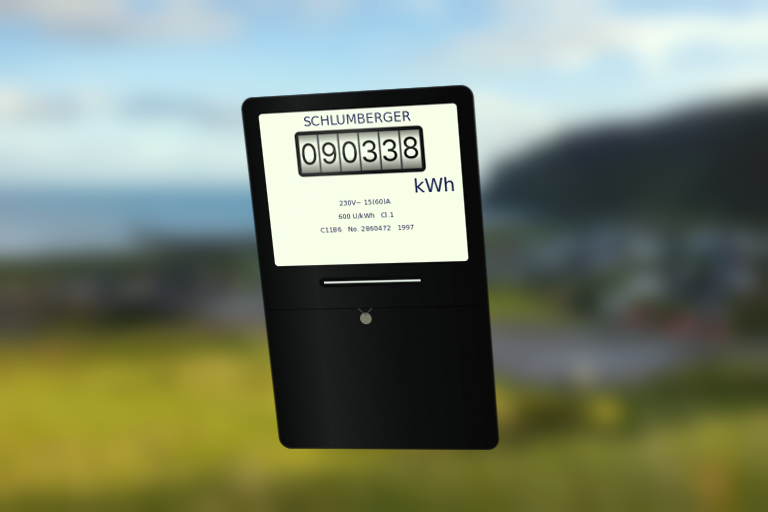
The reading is 90338 kWh
